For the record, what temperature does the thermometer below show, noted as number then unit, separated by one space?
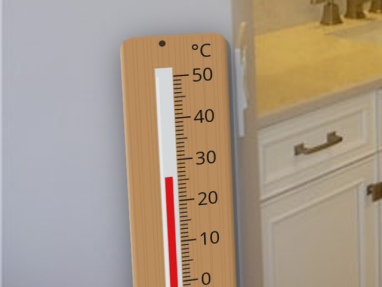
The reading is 26 °C
